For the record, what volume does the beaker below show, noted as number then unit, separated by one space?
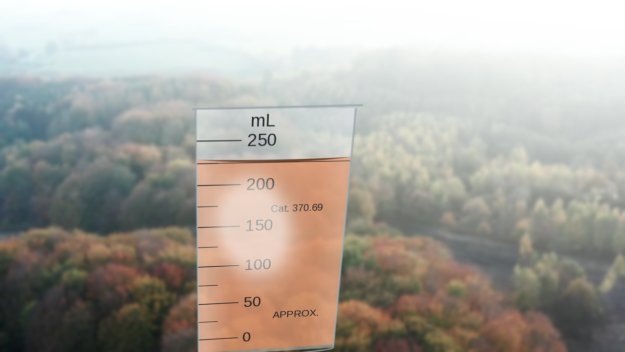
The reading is 225 mL
